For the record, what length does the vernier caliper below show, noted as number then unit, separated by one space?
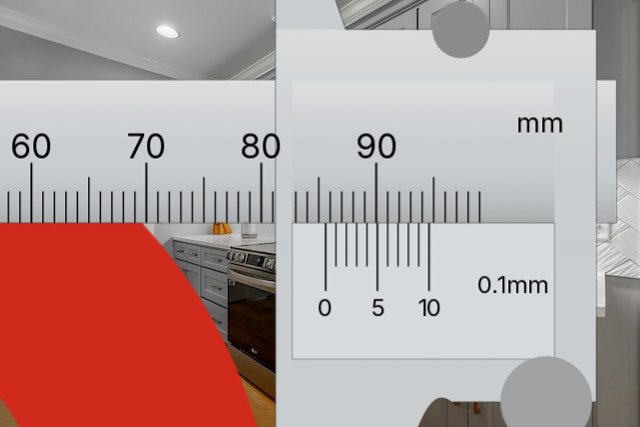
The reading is 85.6 mm
